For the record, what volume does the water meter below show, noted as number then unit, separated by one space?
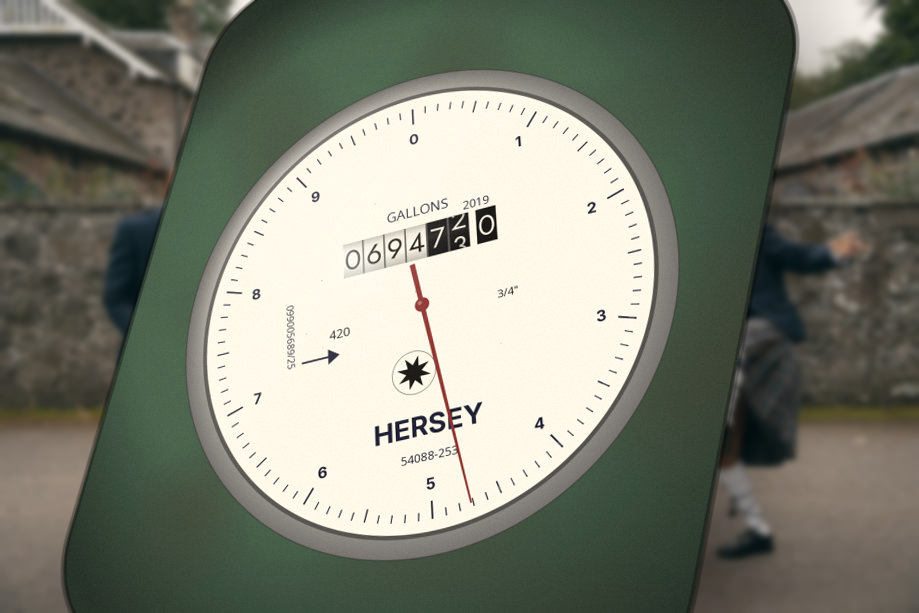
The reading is 694724.7 gal
